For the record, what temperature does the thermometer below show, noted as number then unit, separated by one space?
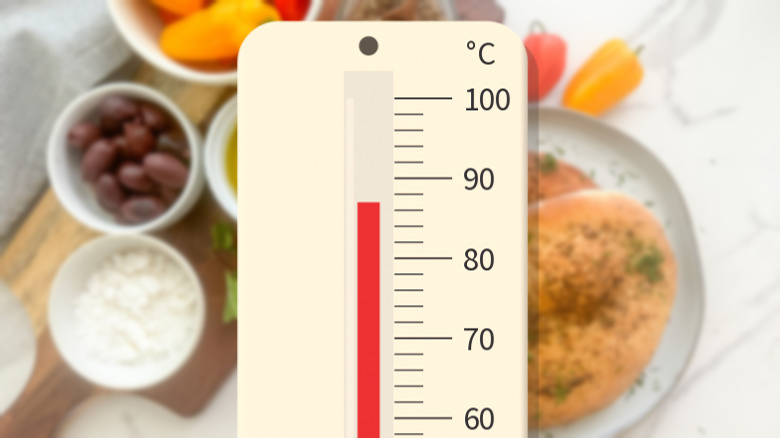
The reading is 87 °C
